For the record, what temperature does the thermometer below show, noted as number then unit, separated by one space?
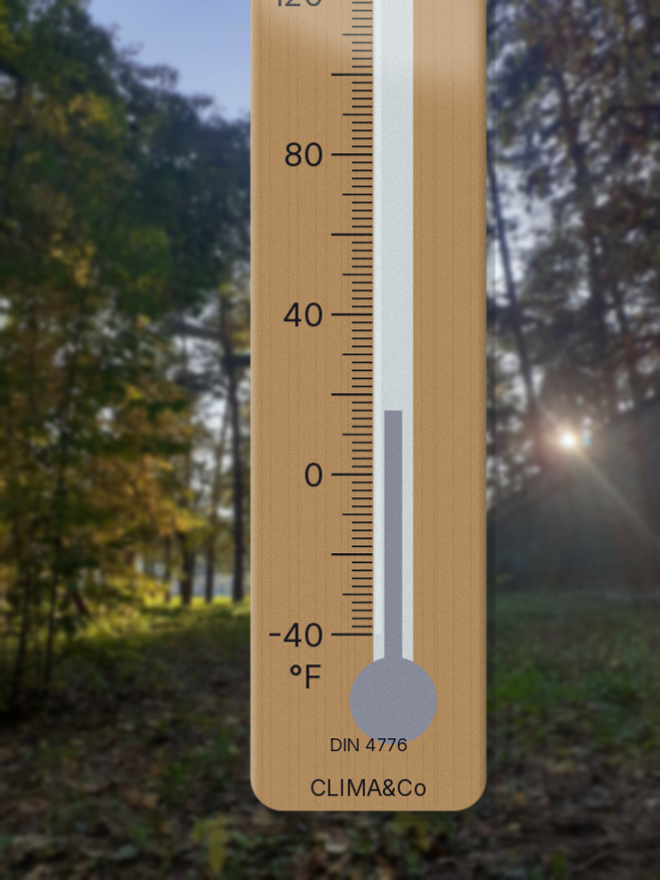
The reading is 16 °F
